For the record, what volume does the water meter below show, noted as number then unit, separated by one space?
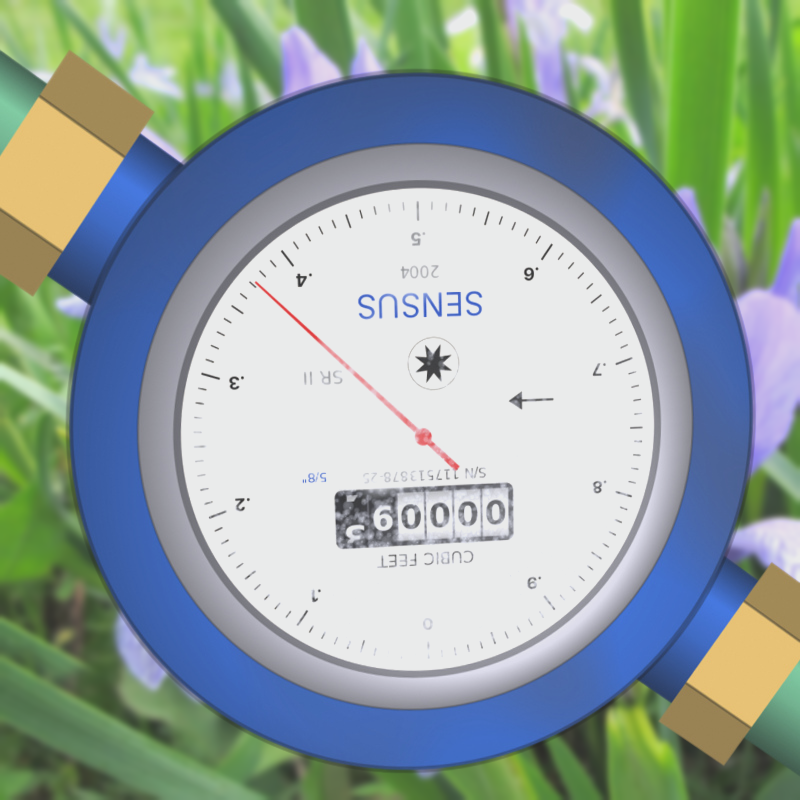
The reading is 93.37 ft³
